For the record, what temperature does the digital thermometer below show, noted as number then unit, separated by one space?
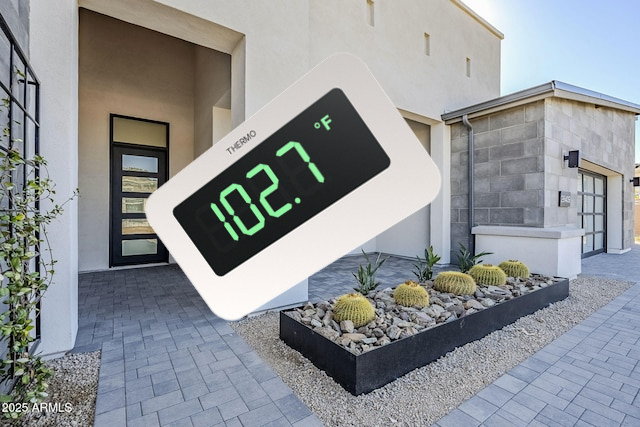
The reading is 102.7 °F
